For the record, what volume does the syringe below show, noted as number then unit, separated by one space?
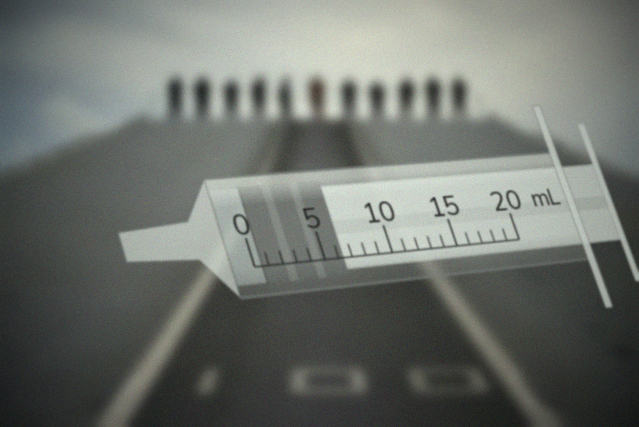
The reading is 0.5 mL
